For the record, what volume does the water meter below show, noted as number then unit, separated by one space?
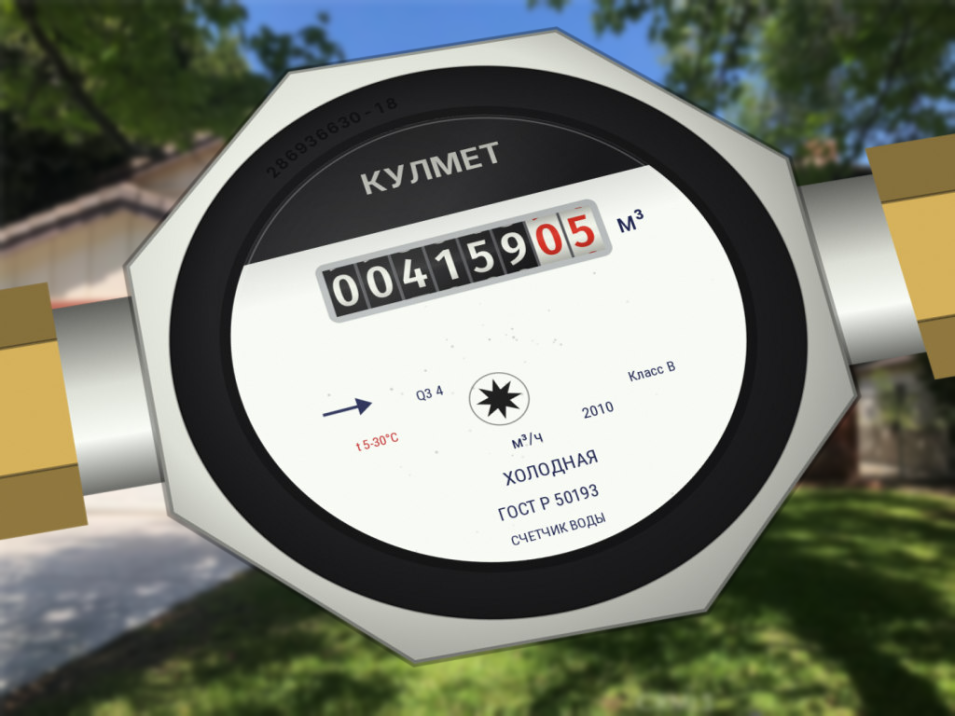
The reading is 4159.05 m³
